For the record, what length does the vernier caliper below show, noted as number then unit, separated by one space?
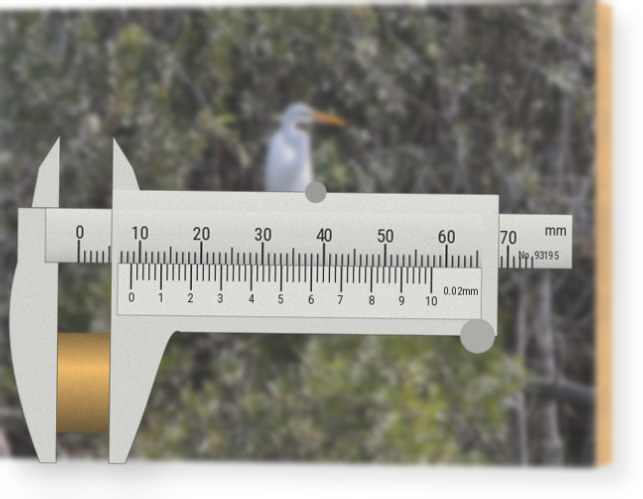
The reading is 8.6 mm
